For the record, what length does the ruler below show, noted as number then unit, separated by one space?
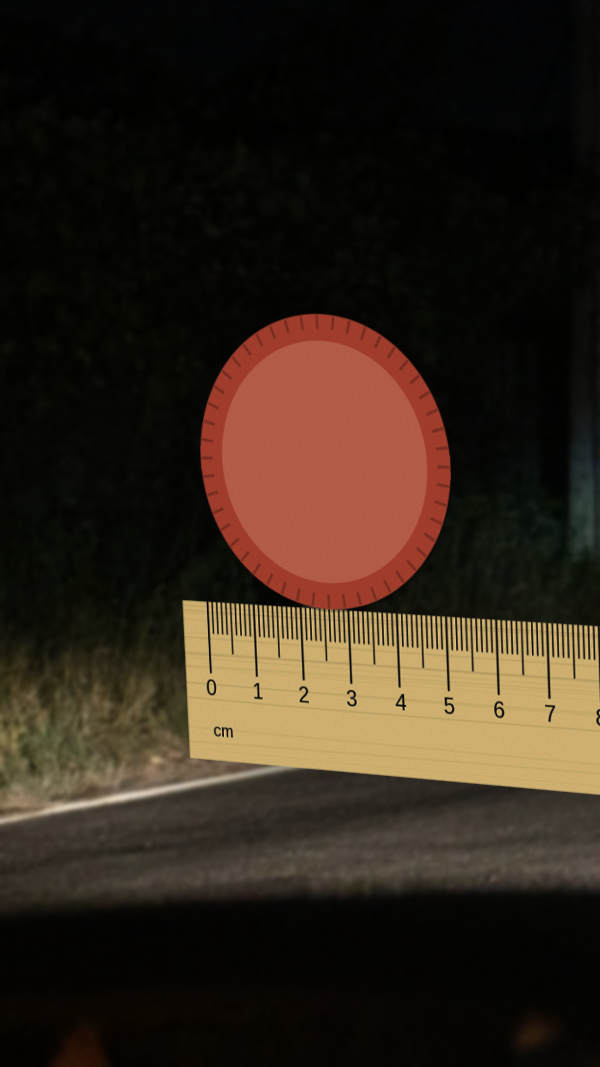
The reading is 5.2 cm
